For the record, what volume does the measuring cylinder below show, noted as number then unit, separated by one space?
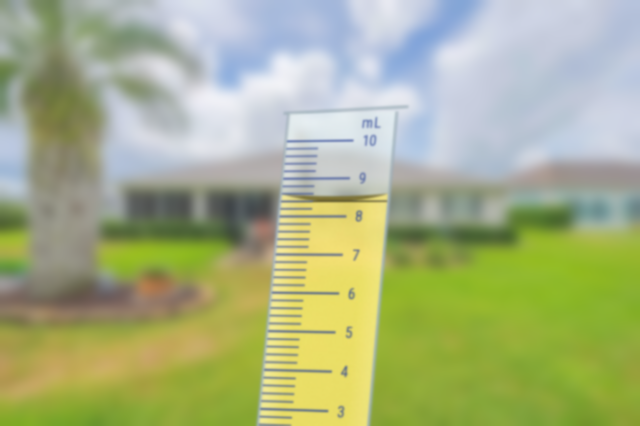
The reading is 8.4 mL
